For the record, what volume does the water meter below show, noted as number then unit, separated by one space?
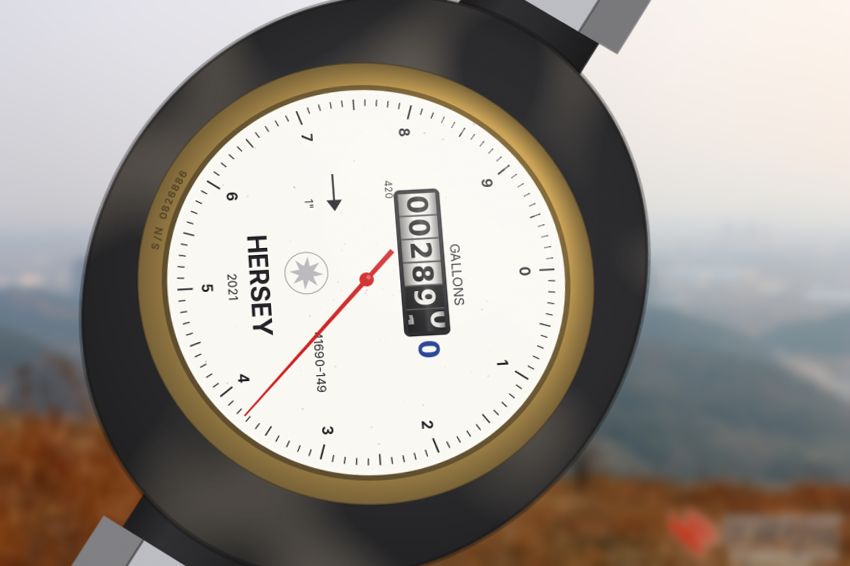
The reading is 28903.7 gal
